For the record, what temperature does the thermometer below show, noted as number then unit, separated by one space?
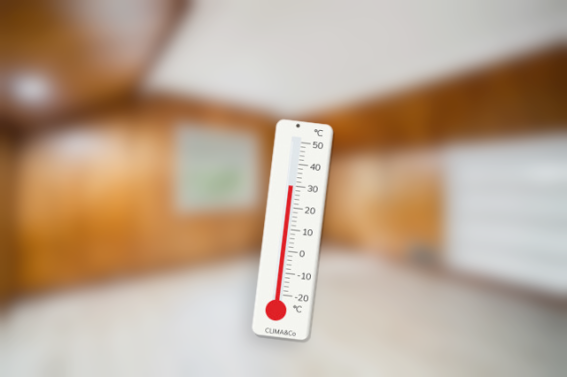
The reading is 30 °C
